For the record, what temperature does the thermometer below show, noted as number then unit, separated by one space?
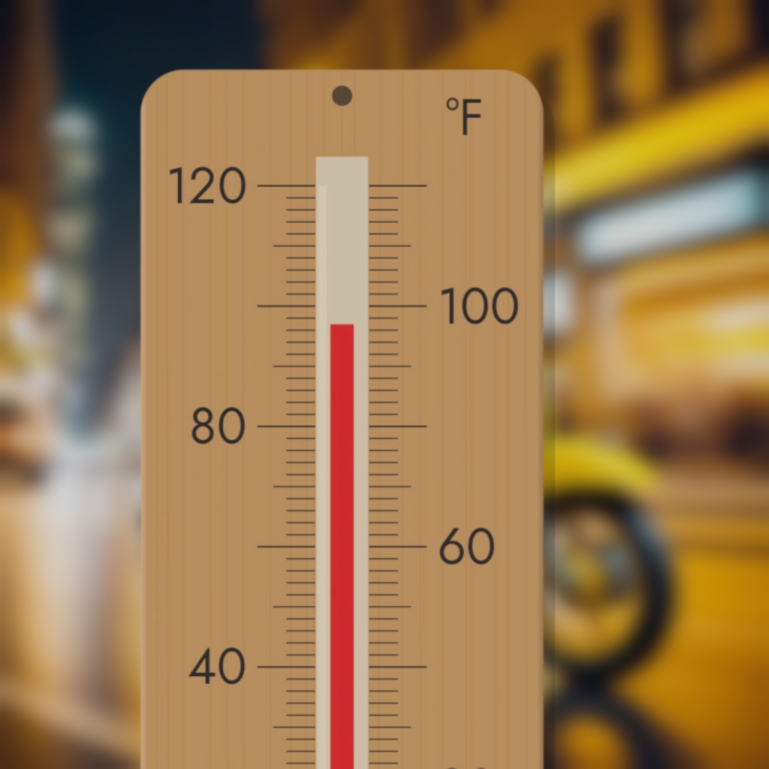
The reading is 97 °F
